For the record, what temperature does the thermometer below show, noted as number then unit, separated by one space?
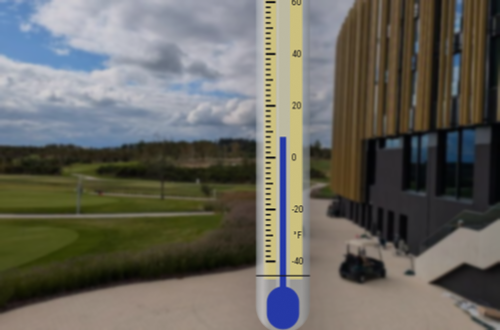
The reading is 8 °F
